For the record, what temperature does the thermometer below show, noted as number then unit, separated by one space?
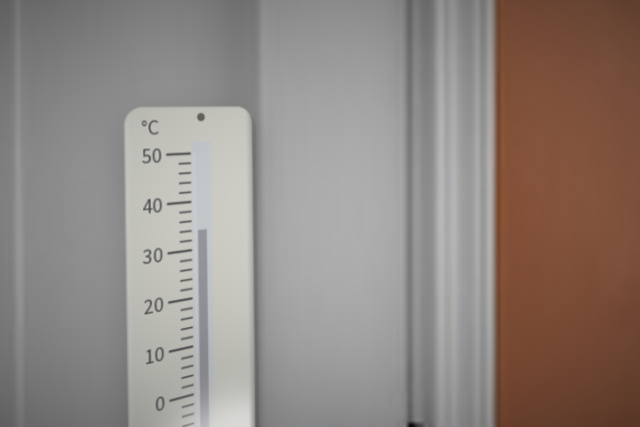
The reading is 34 °C
